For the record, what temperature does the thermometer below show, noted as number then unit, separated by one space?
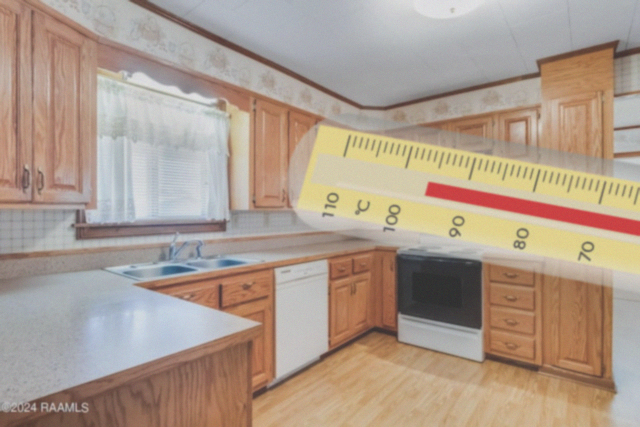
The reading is 96 °C
